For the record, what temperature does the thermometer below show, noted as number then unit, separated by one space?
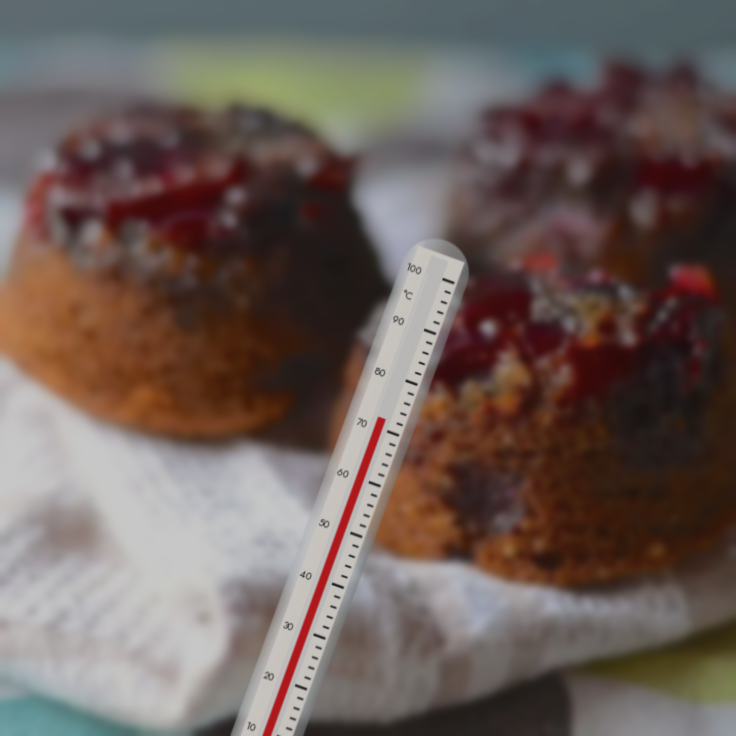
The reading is 72 °C
